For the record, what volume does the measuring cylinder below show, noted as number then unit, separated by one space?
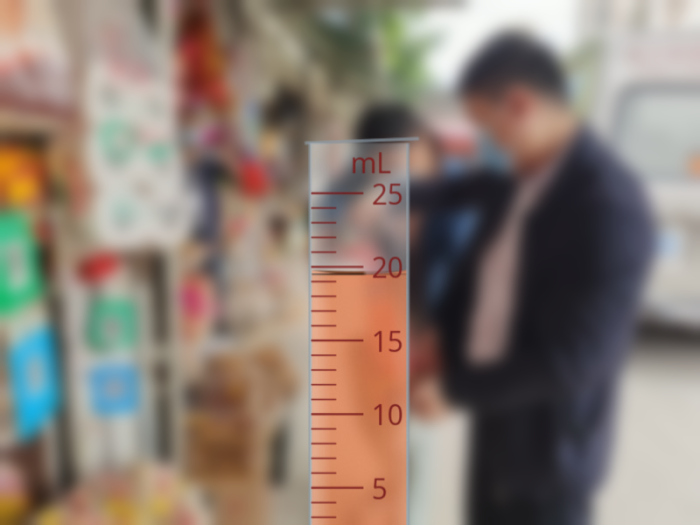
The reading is 19.5 mL
